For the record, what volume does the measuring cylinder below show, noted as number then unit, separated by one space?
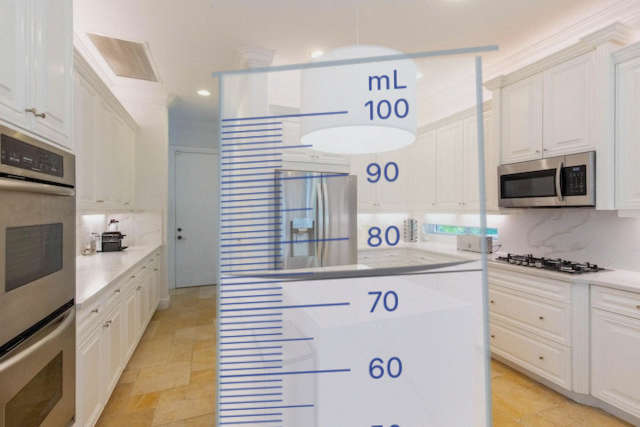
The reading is 74 mL
